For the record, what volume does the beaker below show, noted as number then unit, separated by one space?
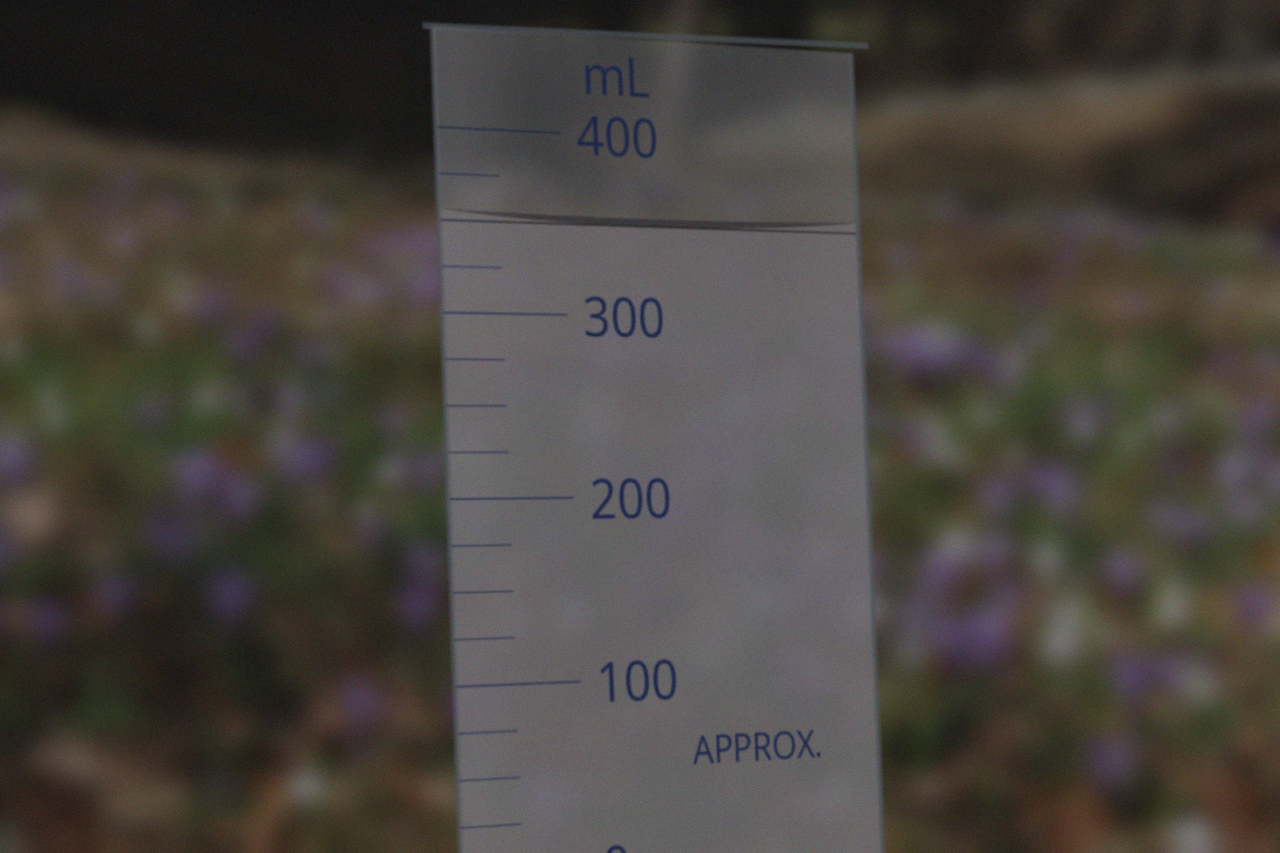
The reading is 350 mL
